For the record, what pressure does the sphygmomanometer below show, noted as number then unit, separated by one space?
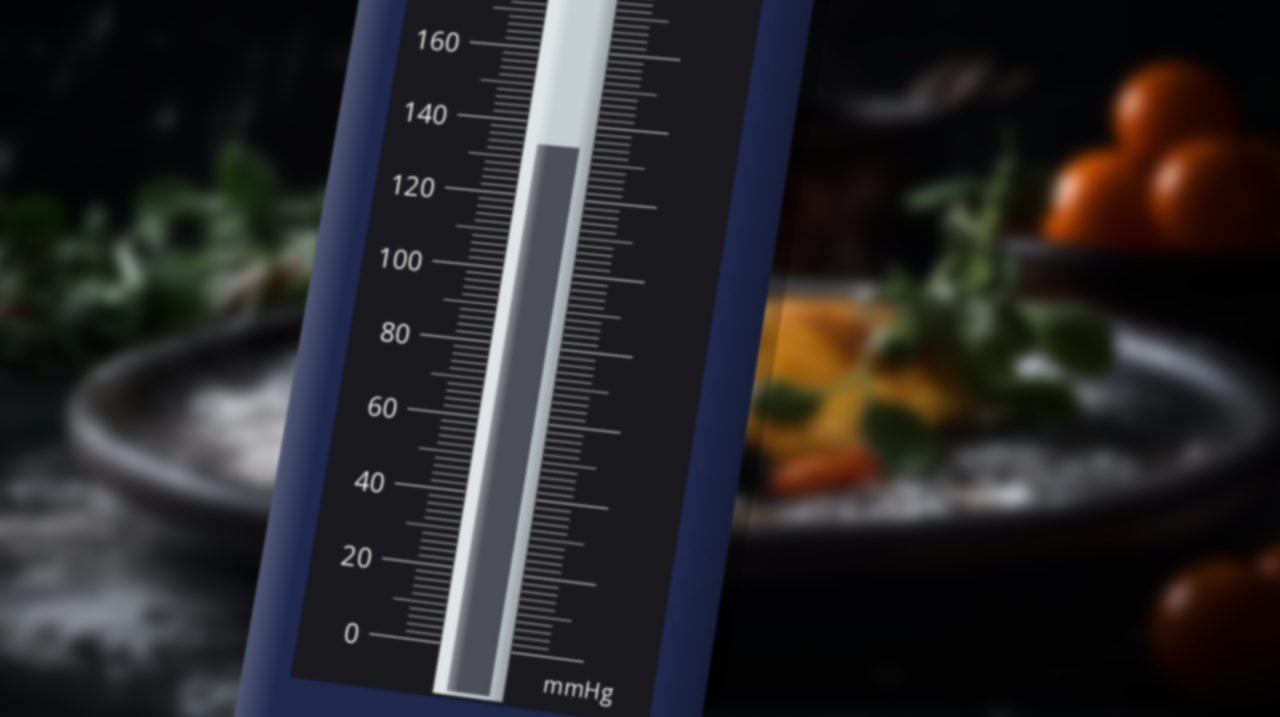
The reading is 134 mmHg
